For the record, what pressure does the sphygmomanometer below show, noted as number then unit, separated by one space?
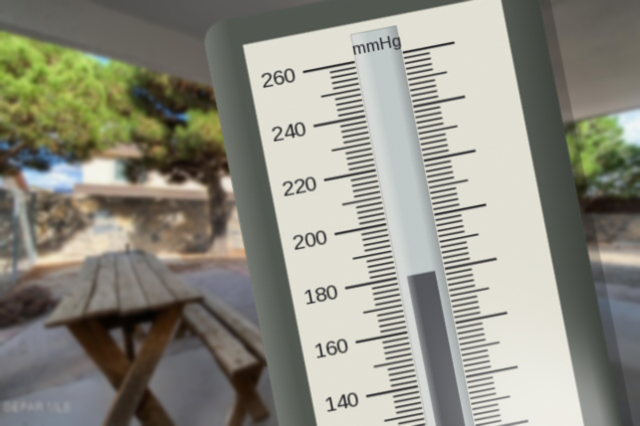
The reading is 180 mmHg
